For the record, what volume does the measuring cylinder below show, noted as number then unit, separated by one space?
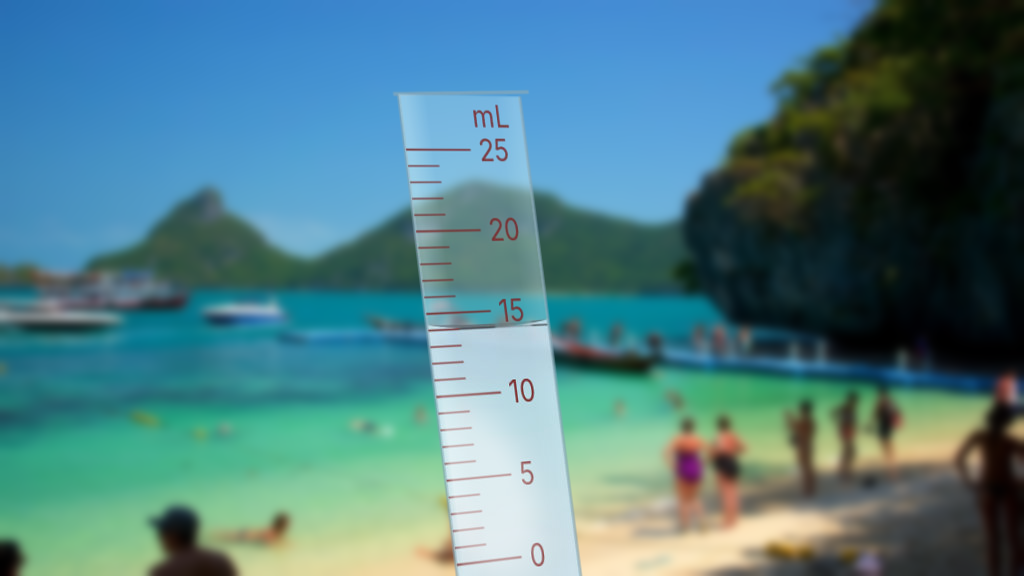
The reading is 14 mL
